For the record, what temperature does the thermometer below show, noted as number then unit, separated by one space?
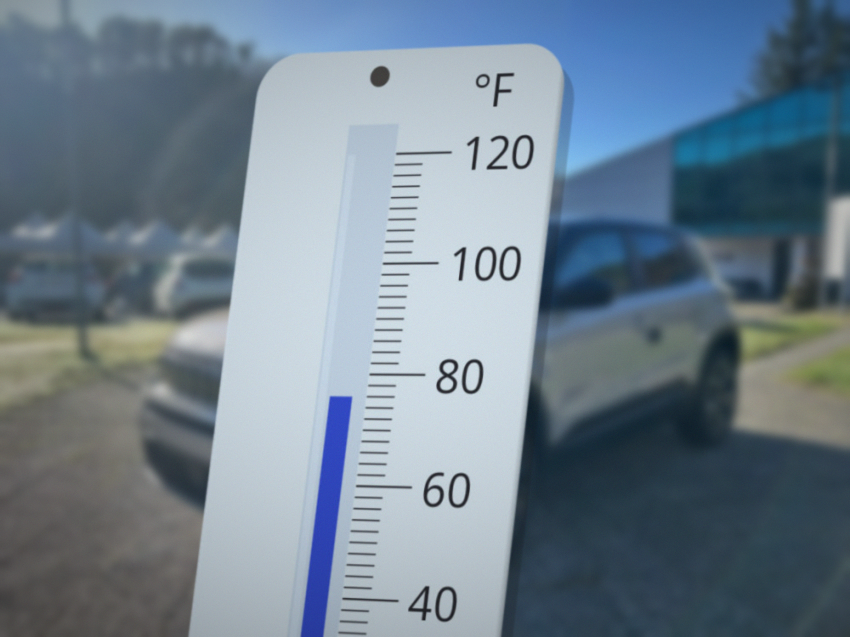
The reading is 76 °F
